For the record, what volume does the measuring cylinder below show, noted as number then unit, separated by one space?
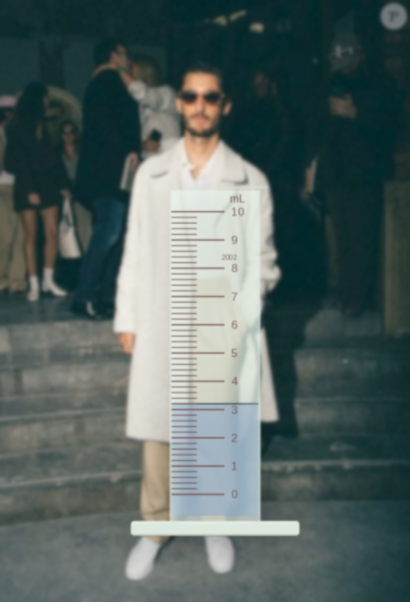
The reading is 3.2 mL
